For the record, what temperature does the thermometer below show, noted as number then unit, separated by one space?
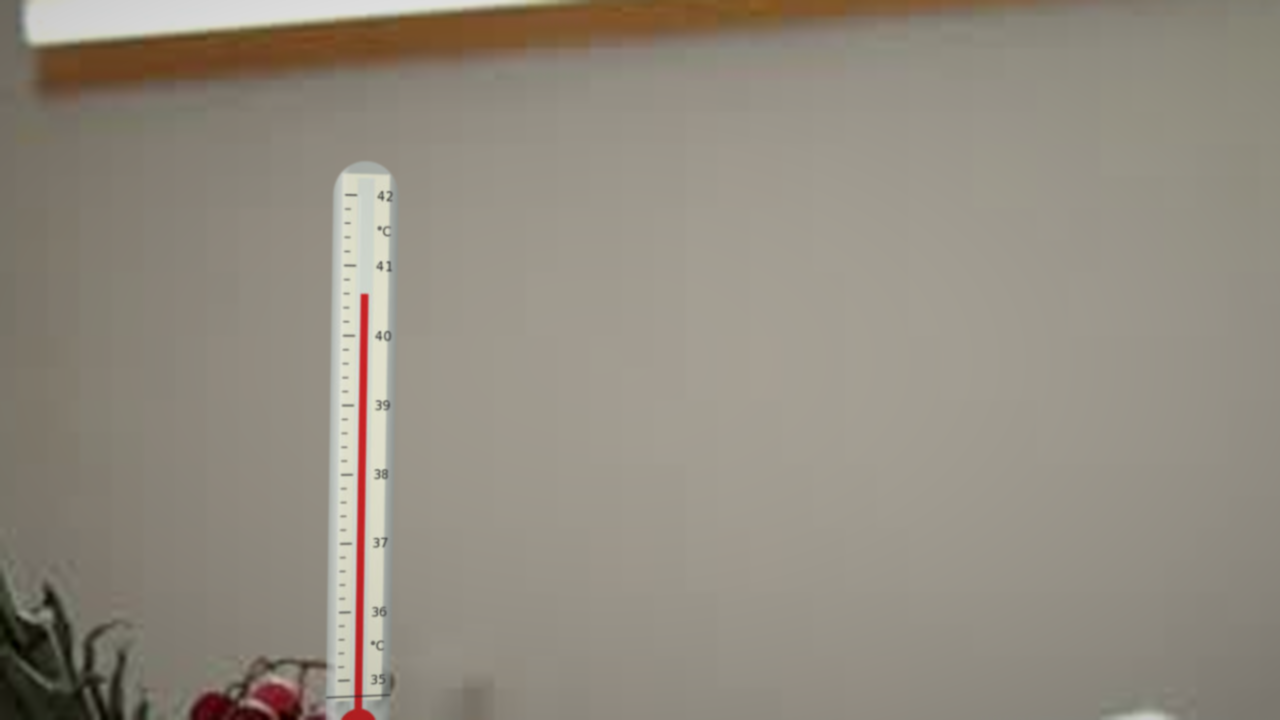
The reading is 40.6 °C
